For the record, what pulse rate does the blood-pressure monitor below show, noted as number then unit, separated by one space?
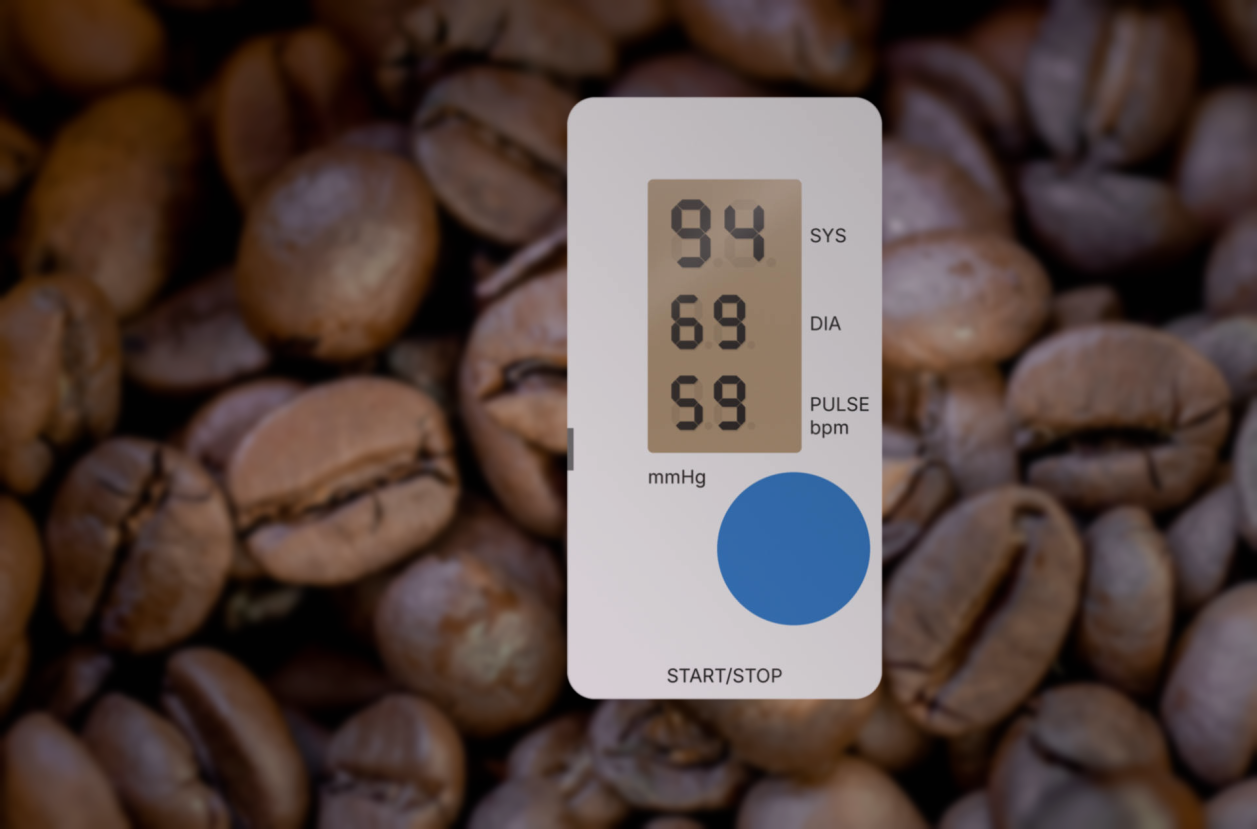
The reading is 59 bpm
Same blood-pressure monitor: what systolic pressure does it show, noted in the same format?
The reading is 94 mmHg
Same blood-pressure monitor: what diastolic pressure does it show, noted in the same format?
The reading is 69 mmHg
